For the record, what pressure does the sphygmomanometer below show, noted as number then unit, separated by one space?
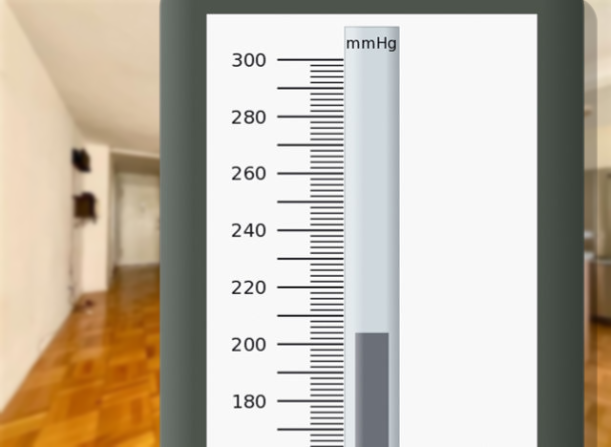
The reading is 204 mmHg
